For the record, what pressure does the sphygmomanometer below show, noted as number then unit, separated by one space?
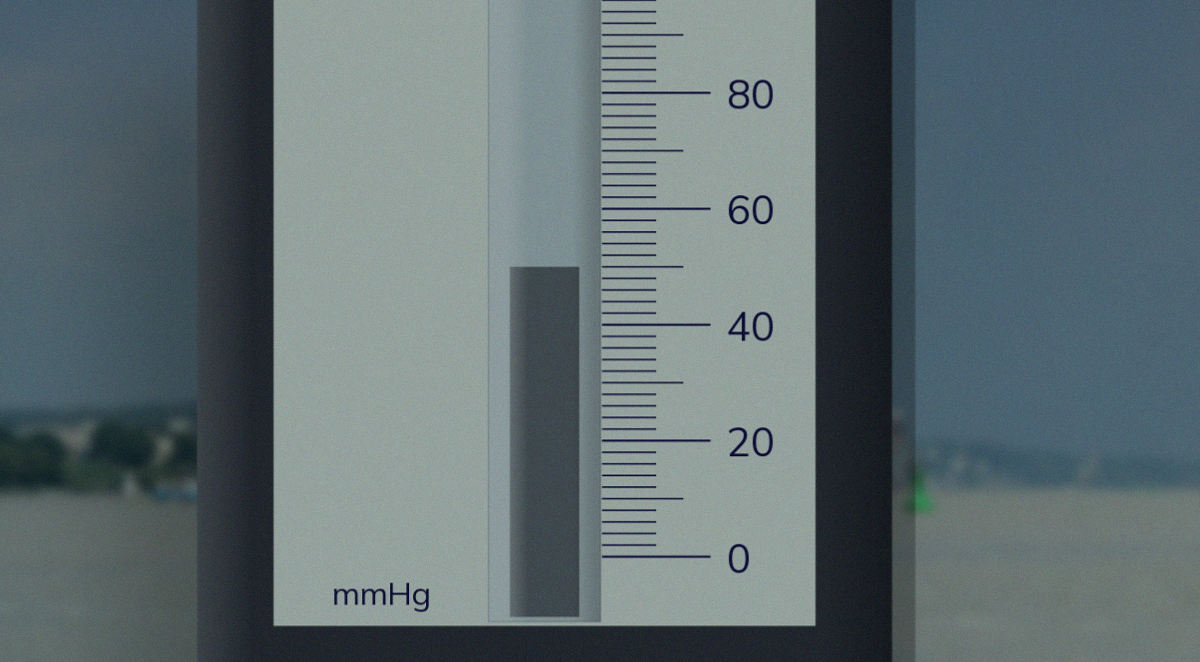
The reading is 50 mmHg
